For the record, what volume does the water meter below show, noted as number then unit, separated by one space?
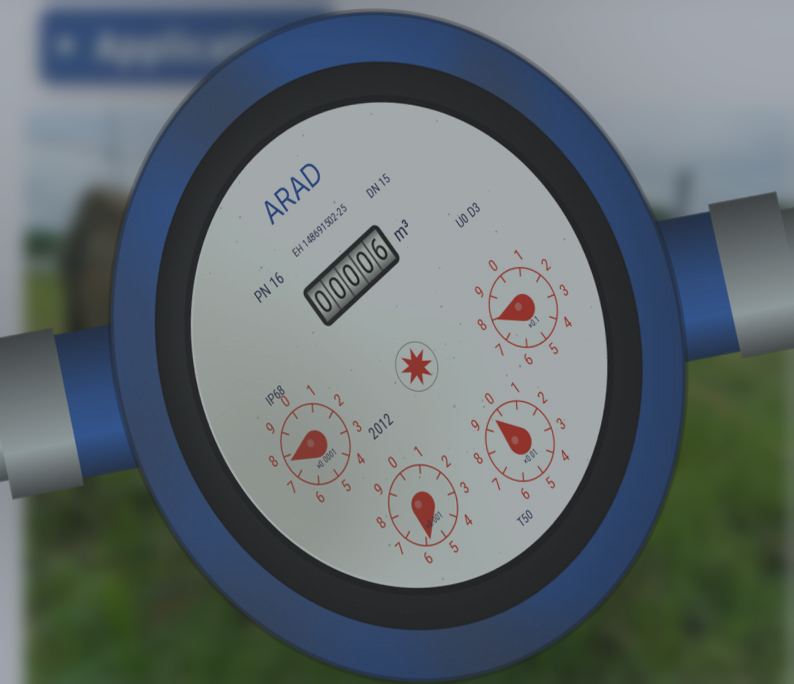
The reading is 6.7957 m³
